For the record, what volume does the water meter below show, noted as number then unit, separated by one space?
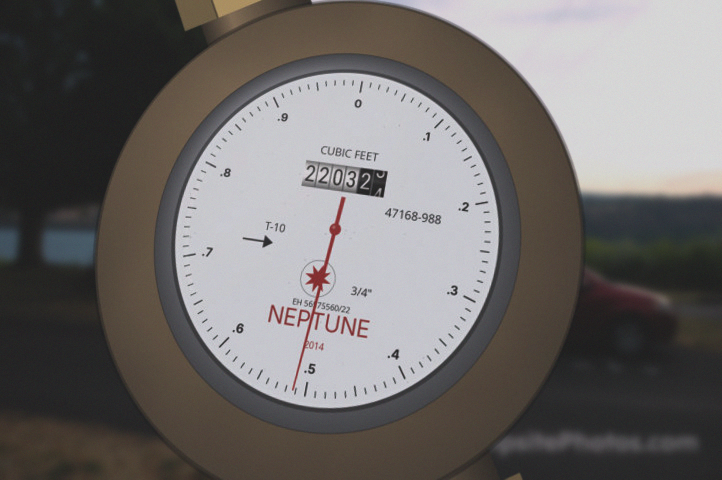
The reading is 220323.51 ft³
